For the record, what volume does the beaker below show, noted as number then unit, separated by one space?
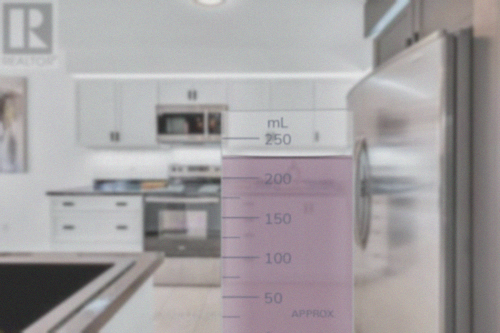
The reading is 225 mL
